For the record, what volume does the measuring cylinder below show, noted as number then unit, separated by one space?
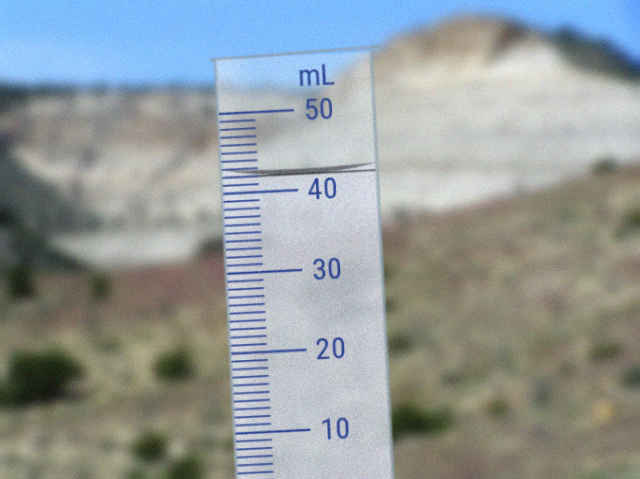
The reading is 42 mL
